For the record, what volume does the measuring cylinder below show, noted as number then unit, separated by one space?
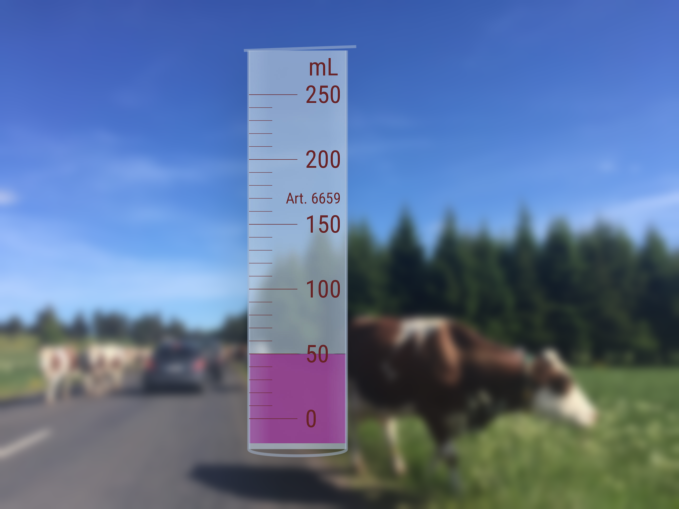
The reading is 50 mL
